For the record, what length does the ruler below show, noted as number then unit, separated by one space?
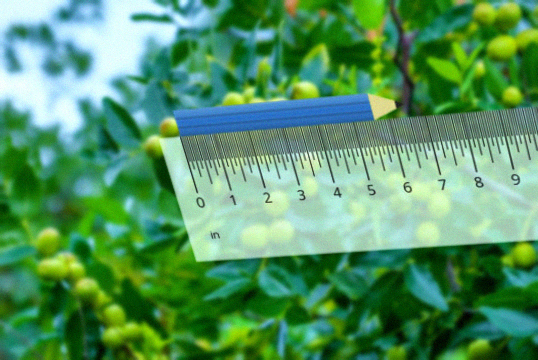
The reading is 6.5 in
